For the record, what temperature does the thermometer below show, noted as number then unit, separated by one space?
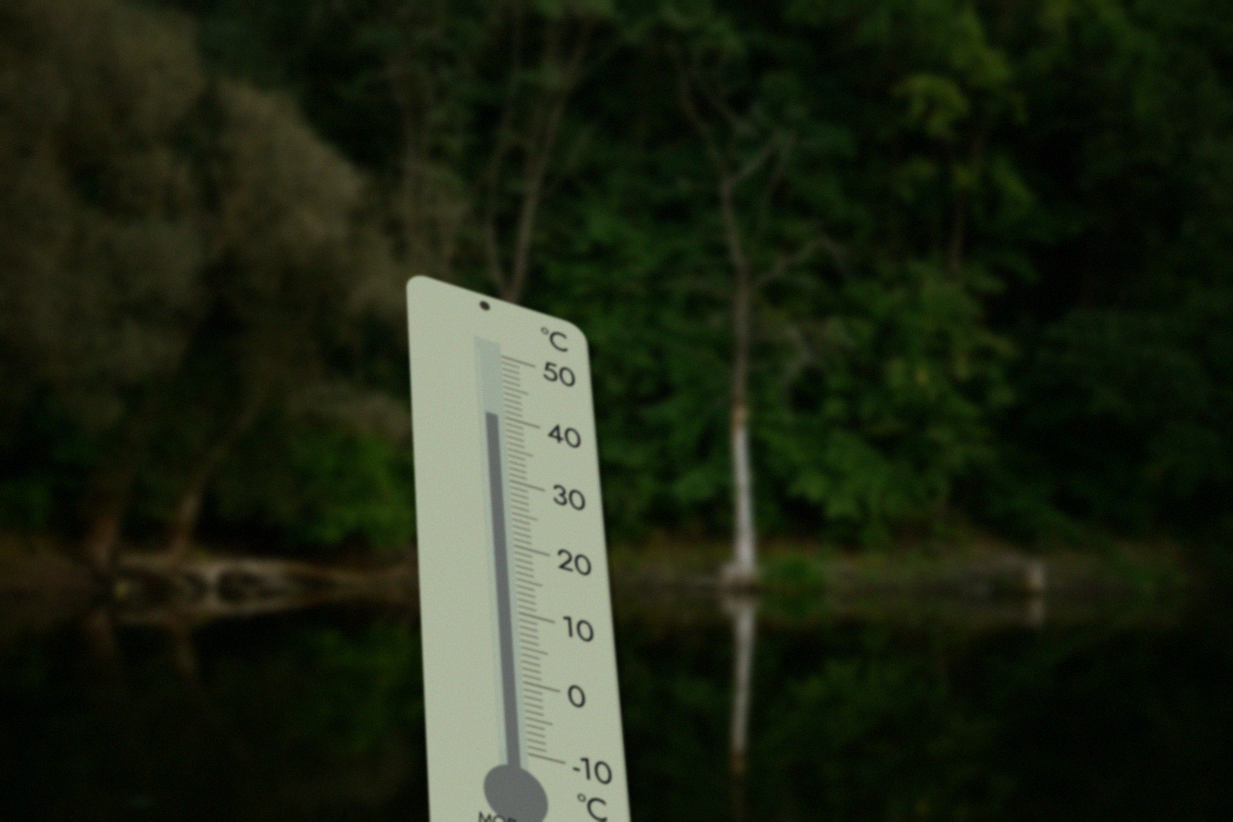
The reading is 40 °C
